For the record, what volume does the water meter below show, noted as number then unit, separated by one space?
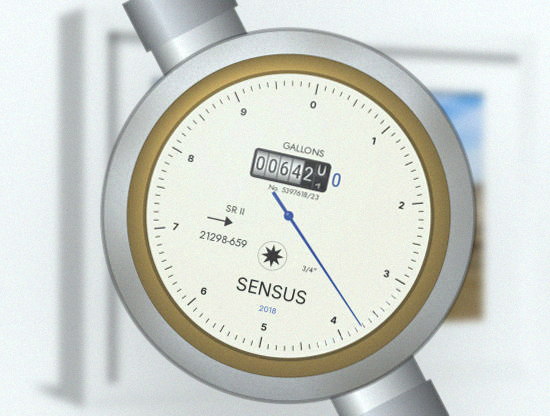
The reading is 64203.7 gal
